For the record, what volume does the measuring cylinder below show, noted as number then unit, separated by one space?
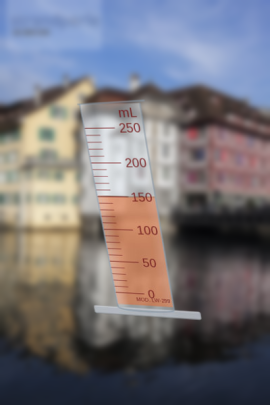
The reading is 150 mL
